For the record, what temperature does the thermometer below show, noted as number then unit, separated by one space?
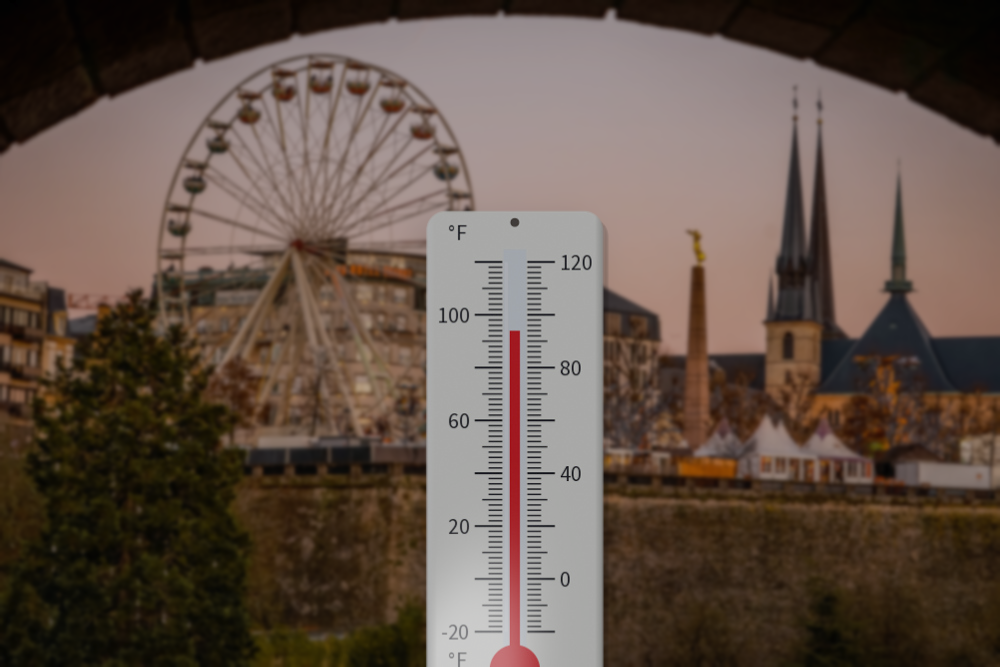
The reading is 94 °F
